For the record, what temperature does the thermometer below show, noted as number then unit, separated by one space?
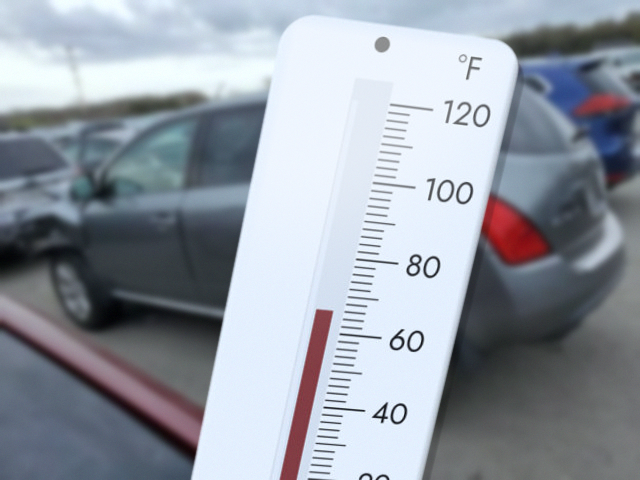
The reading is 66 °F
